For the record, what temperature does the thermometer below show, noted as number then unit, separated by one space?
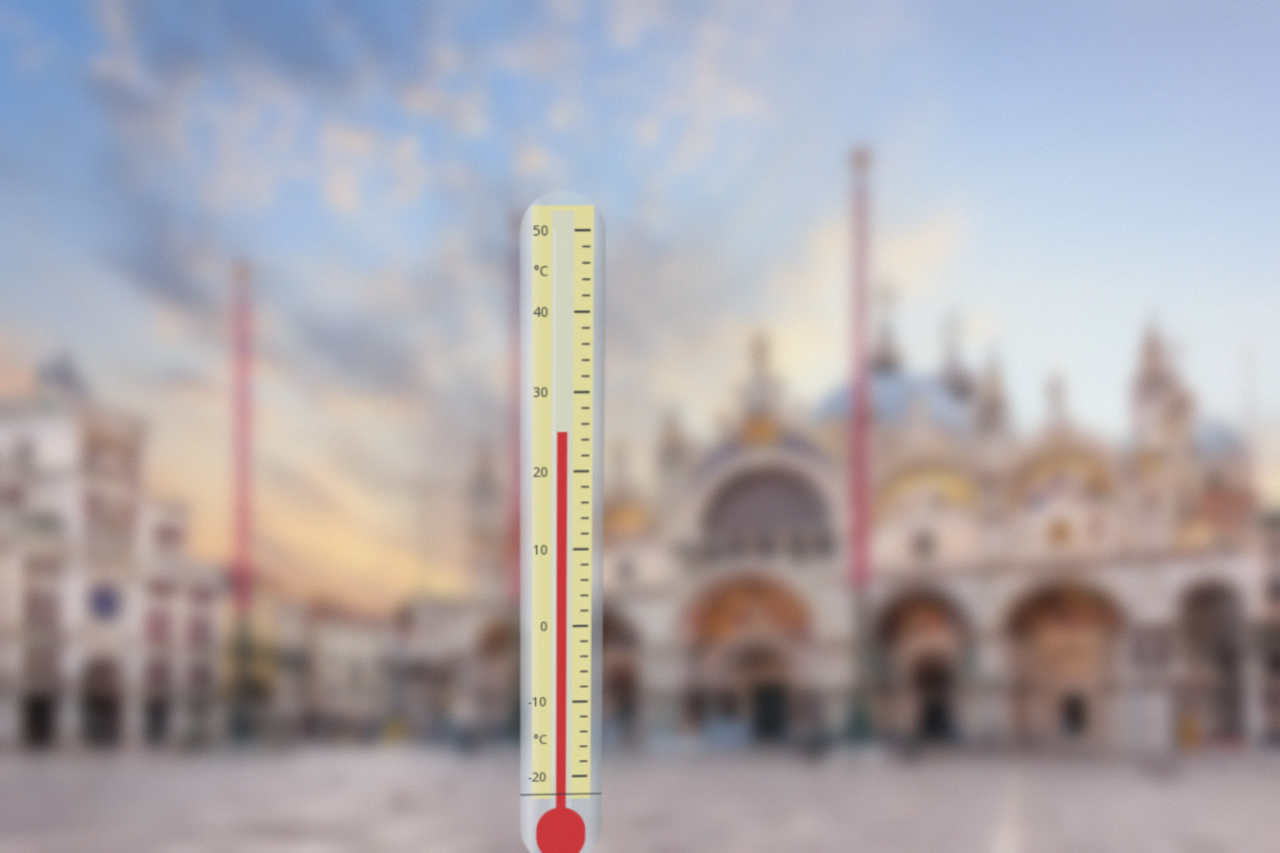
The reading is 25 °C
